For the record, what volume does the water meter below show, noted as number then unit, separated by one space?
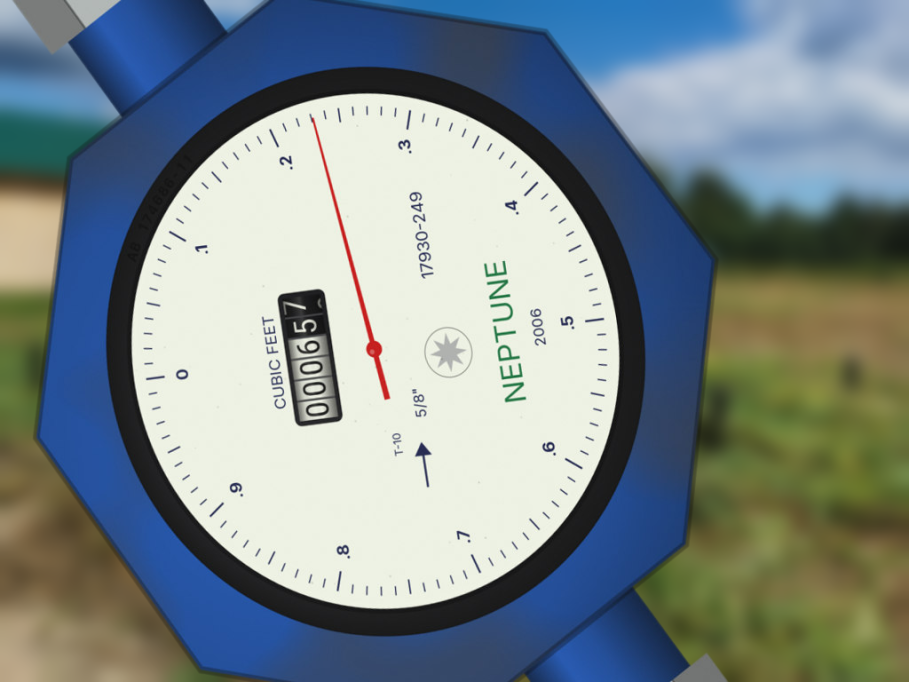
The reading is 657.23 ft³
